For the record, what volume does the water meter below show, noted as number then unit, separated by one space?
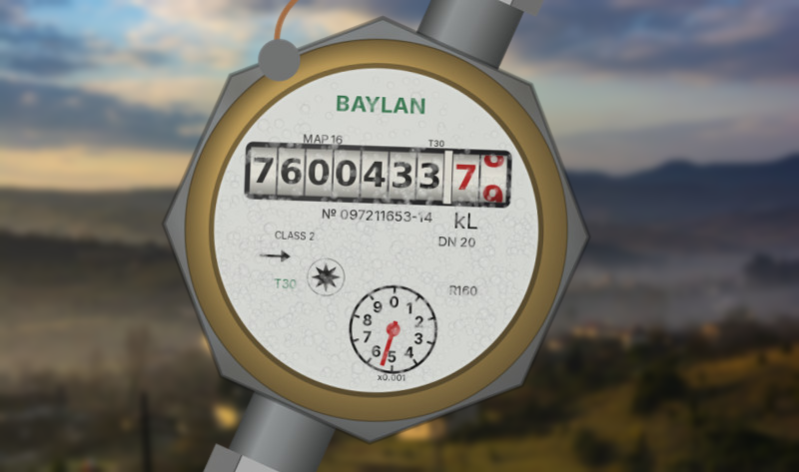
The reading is 7600433.785 kL
